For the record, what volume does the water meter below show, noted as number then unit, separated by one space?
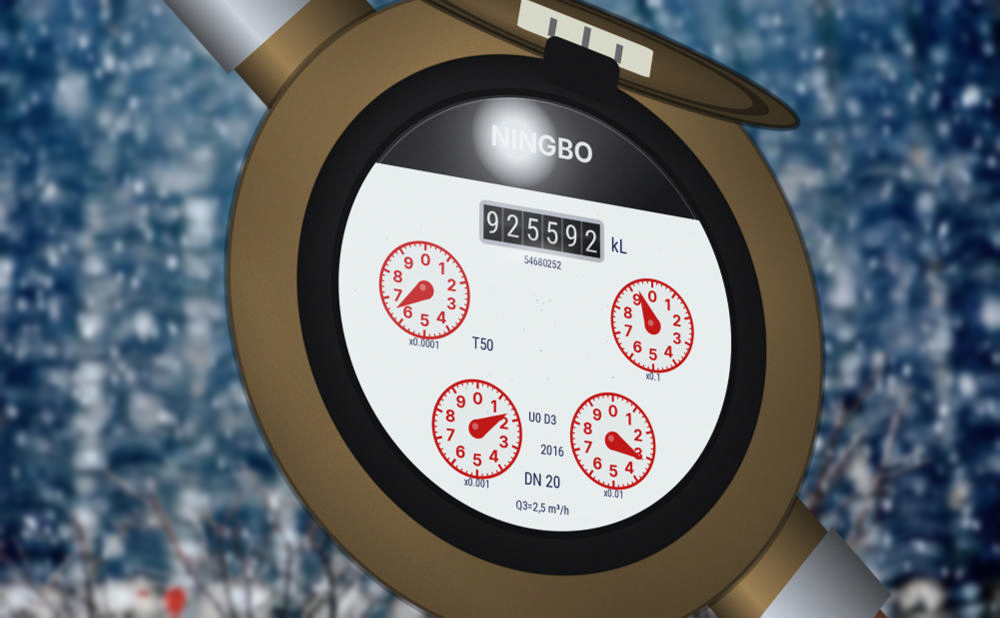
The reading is 925591.9316 kL
